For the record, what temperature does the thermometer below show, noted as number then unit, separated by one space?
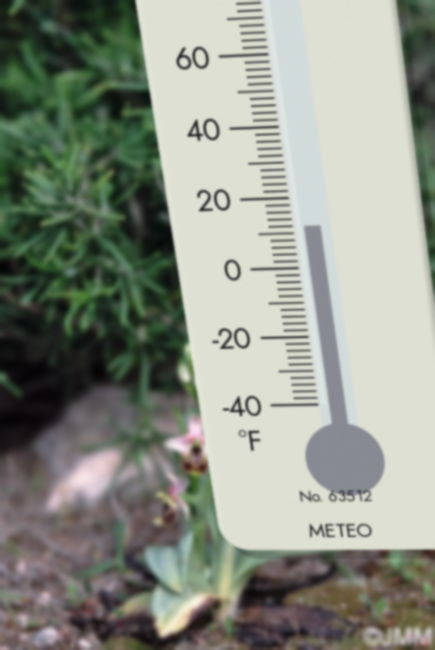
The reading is 12 °F
